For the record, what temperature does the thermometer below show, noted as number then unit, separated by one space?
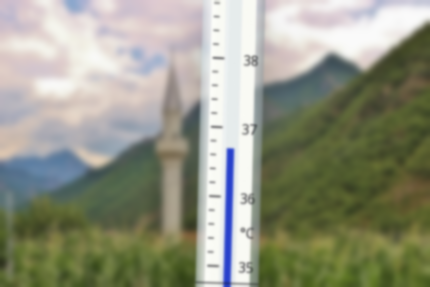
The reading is 36.7 °C
